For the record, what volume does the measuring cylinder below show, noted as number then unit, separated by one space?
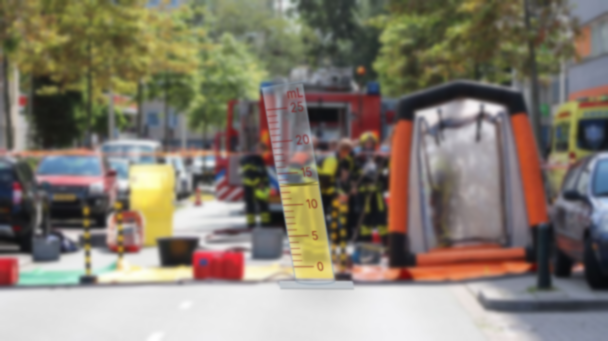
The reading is 13 mL
